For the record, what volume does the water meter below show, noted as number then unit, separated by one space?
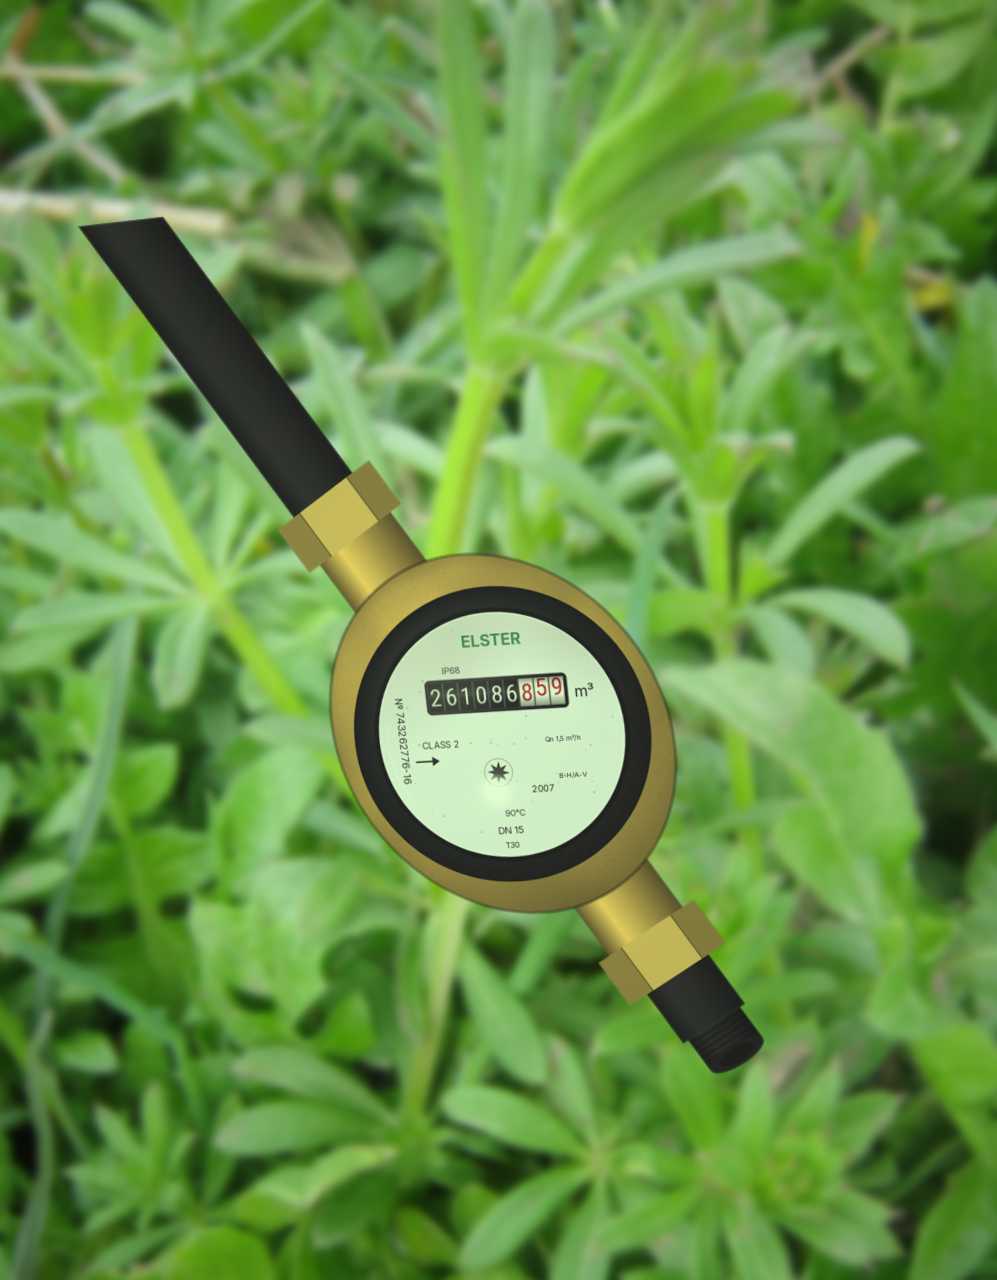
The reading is 261086.859 m³
